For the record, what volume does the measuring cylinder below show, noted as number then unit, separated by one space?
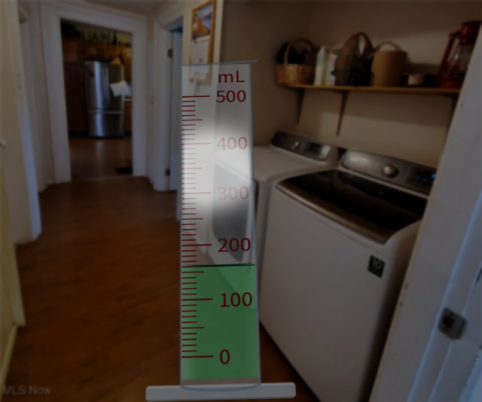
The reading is 160 mL
